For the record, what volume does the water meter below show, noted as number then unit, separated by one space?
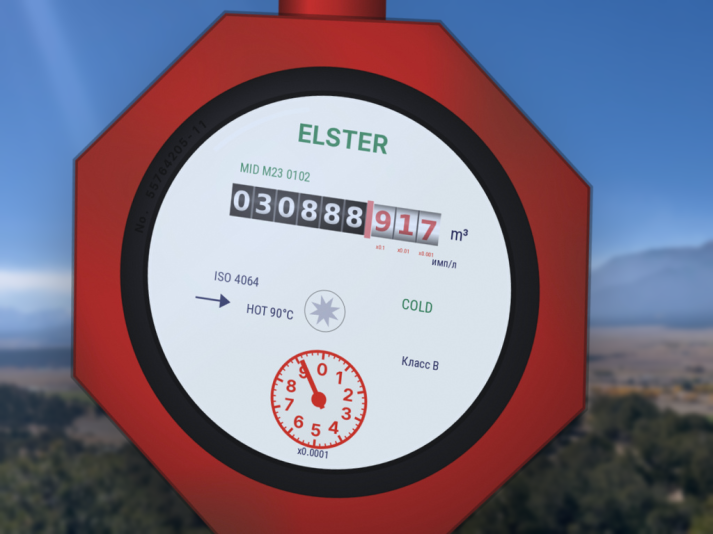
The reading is 30888.9169 m³
